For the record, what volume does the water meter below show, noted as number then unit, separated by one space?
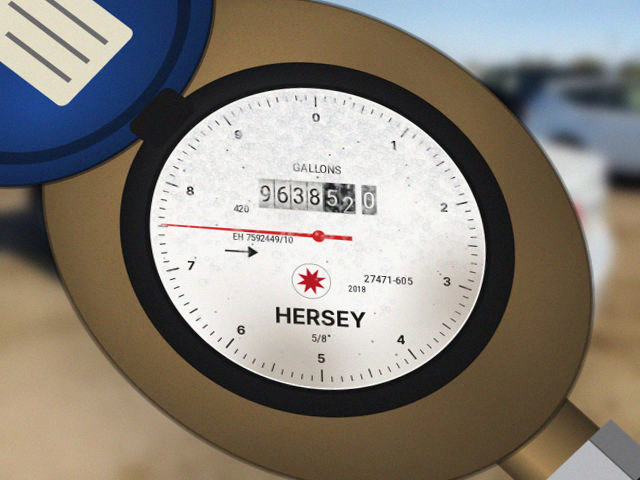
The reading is 9638517.5 gal
